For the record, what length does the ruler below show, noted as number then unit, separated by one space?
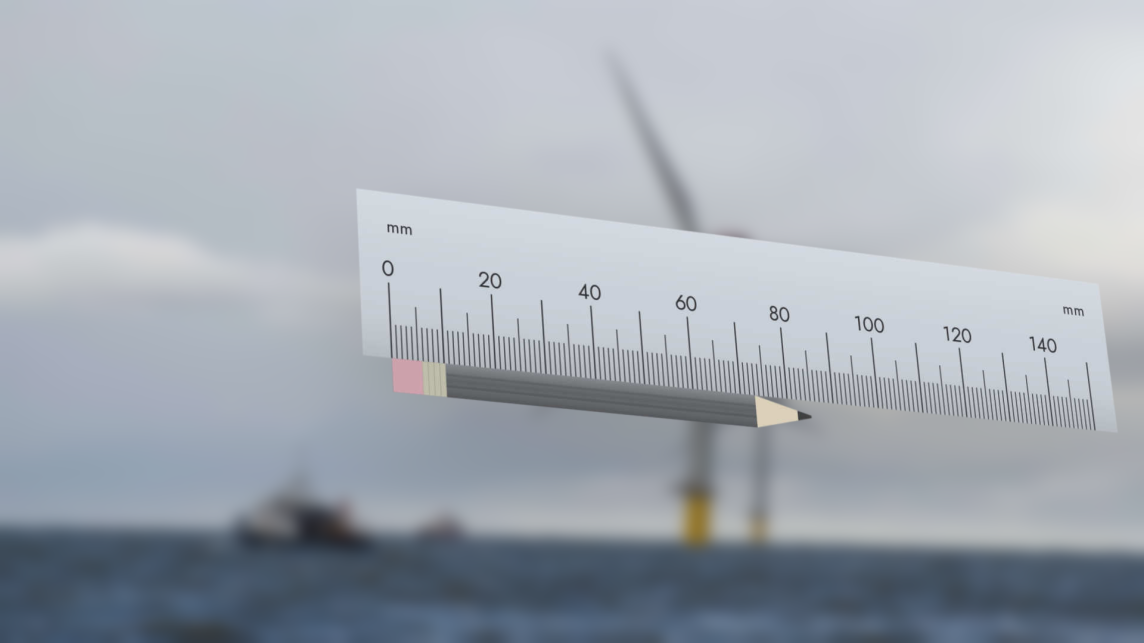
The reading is 85 mm
